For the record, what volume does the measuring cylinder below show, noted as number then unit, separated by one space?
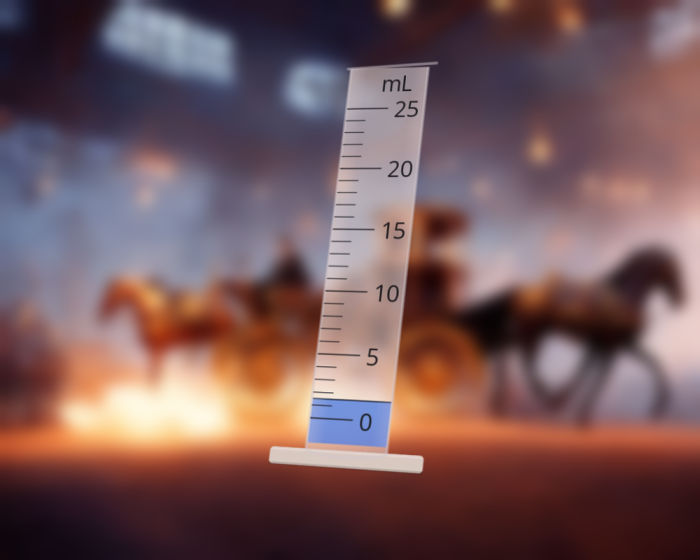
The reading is 1.5 mL
